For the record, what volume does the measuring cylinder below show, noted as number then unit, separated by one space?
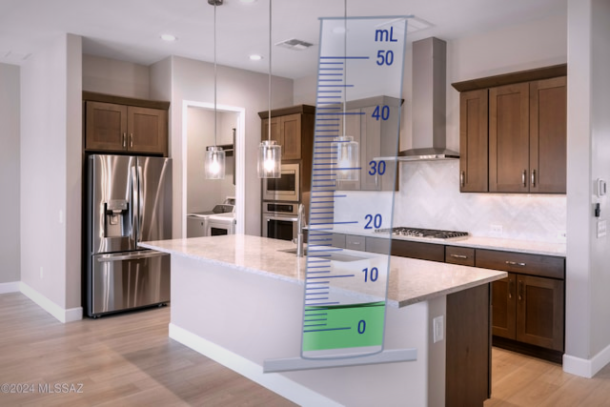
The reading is 4 mL
